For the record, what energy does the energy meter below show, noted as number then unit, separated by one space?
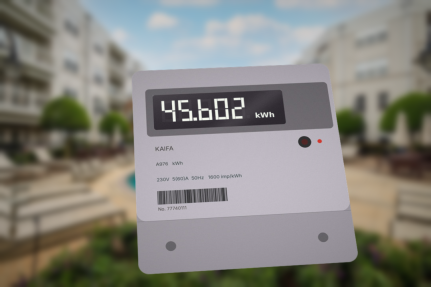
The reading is 45.602 kWh
